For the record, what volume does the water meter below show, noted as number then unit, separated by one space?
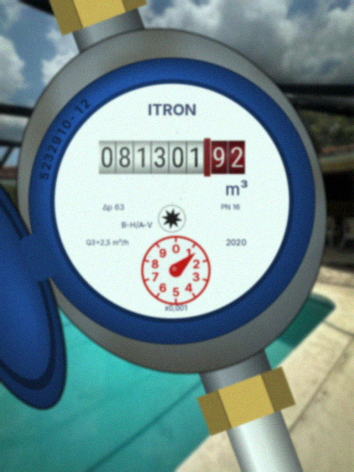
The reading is 81301.921 m³
